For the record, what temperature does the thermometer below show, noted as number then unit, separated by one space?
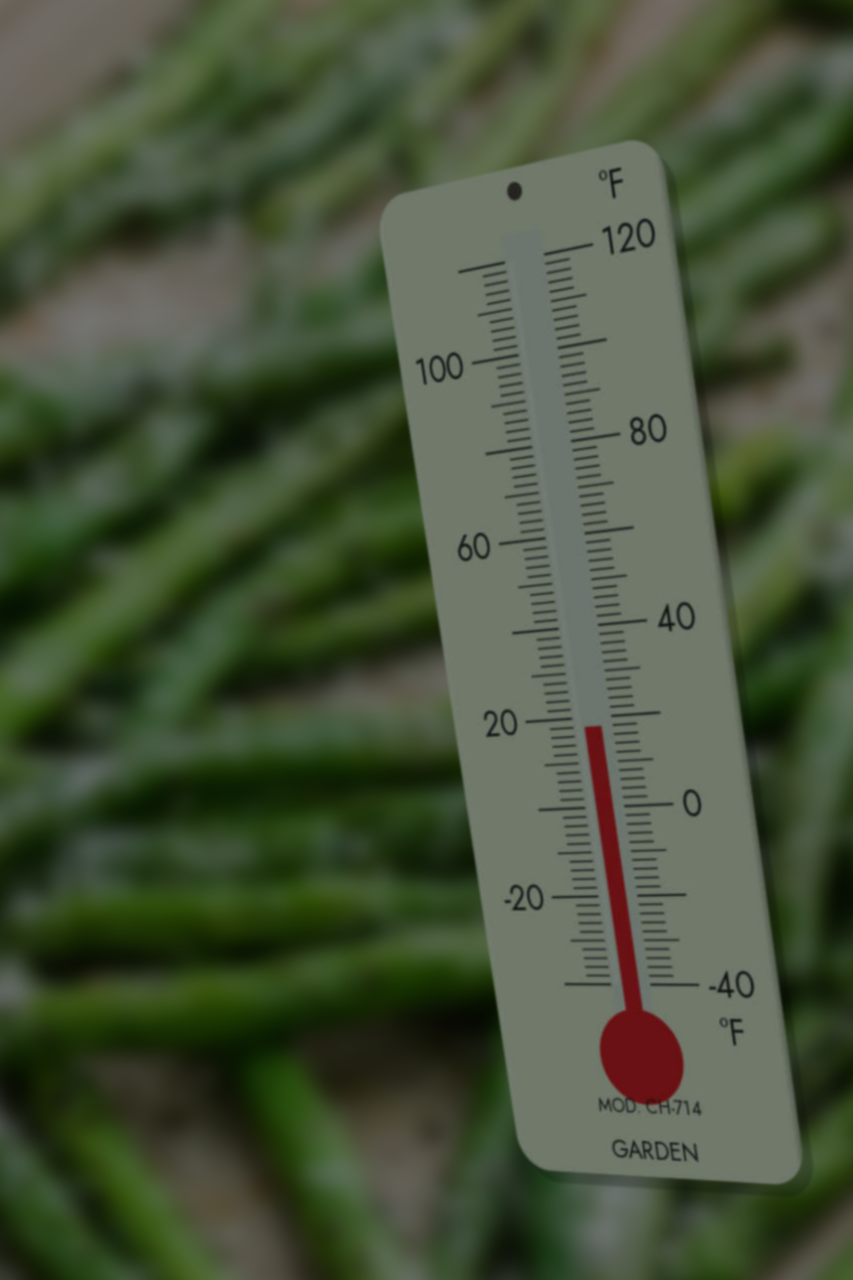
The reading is 18 °F
